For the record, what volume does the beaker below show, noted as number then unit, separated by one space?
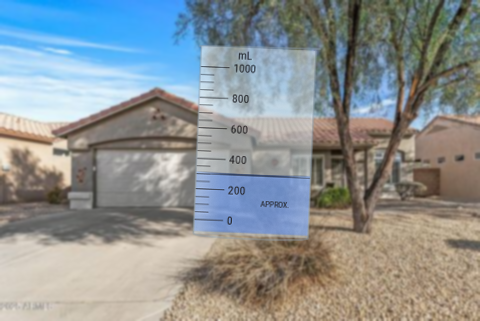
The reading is 300 mL
